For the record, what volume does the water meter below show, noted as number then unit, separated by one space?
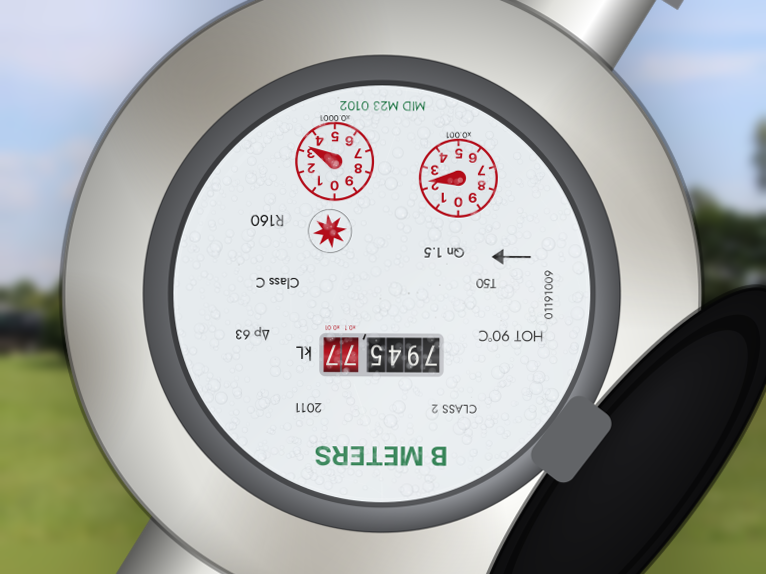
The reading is 7945.7723 kL
